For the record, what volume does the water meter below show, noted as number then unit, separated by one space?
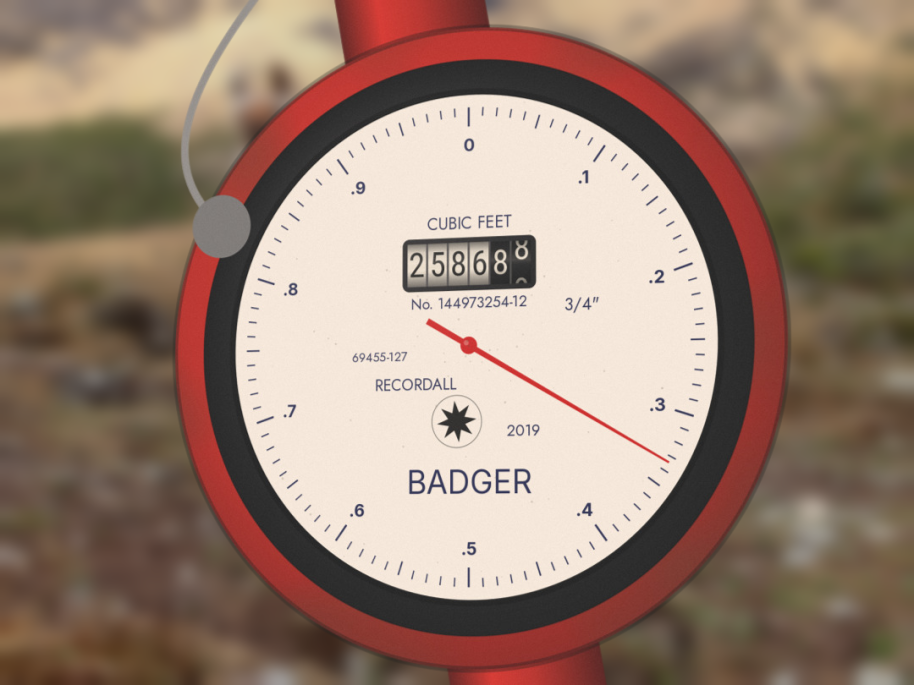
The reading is 258688.33 ft³
